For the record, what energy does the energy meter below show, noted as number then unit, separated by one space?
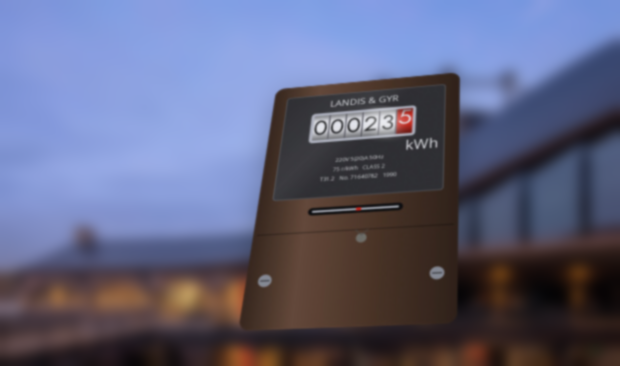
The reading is 23.5 kWh
